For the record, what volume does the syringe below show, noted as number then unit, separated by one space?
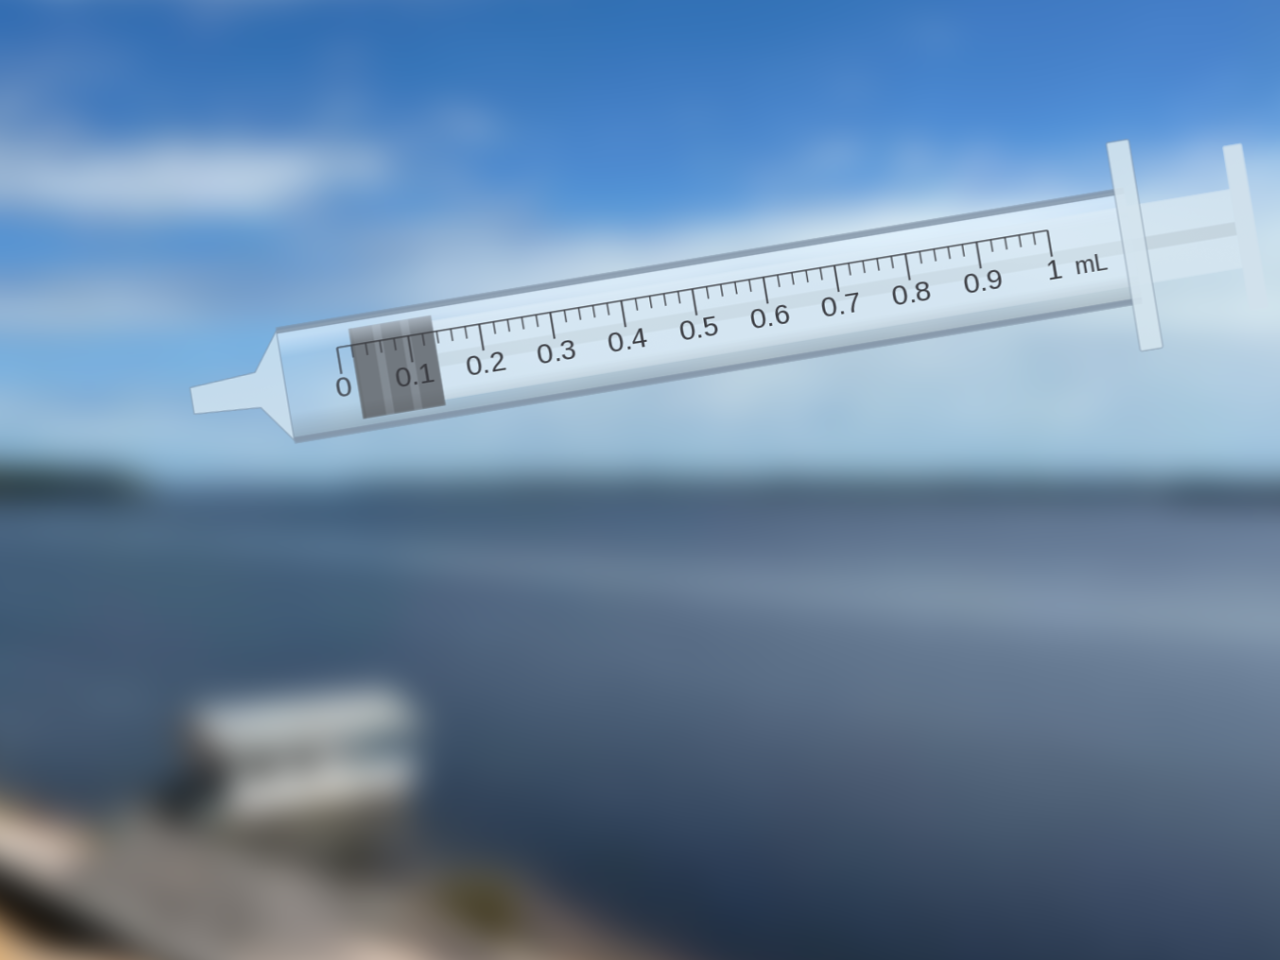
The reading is 0.02 mL
